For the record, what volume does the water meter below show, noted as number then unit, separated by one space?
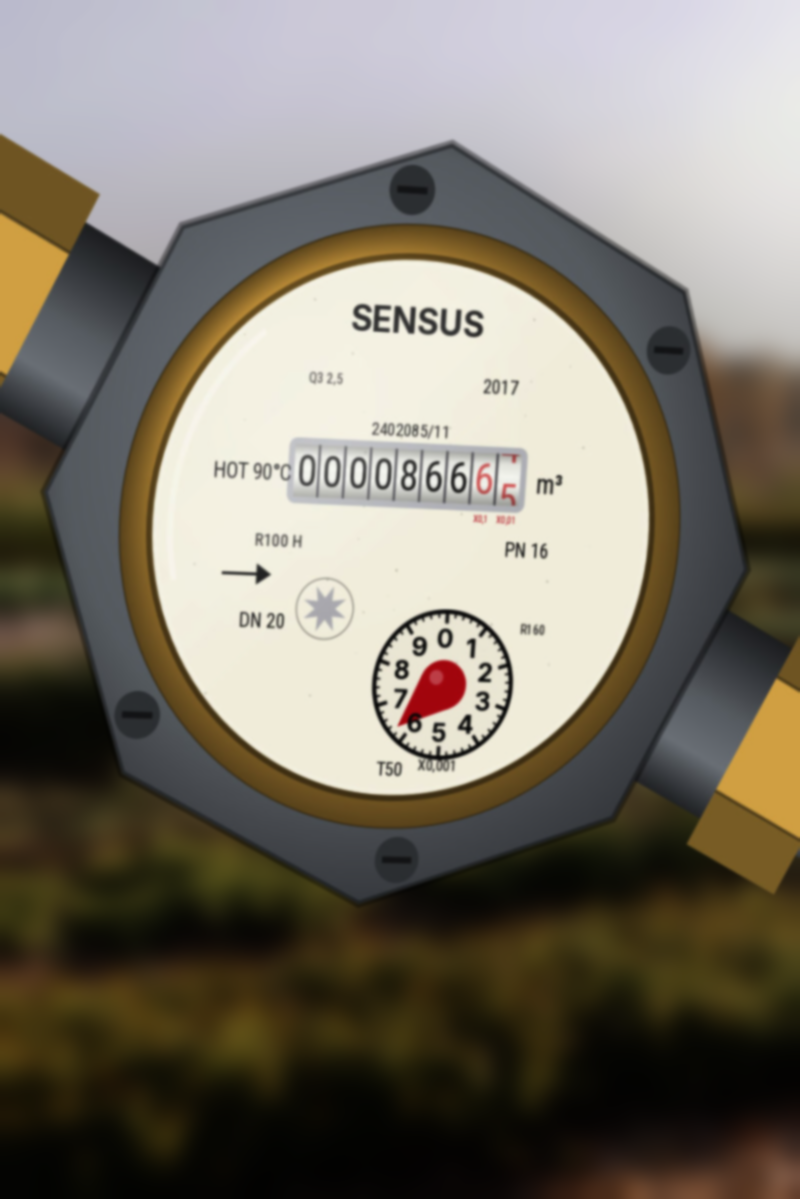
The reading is 866.646 m³
